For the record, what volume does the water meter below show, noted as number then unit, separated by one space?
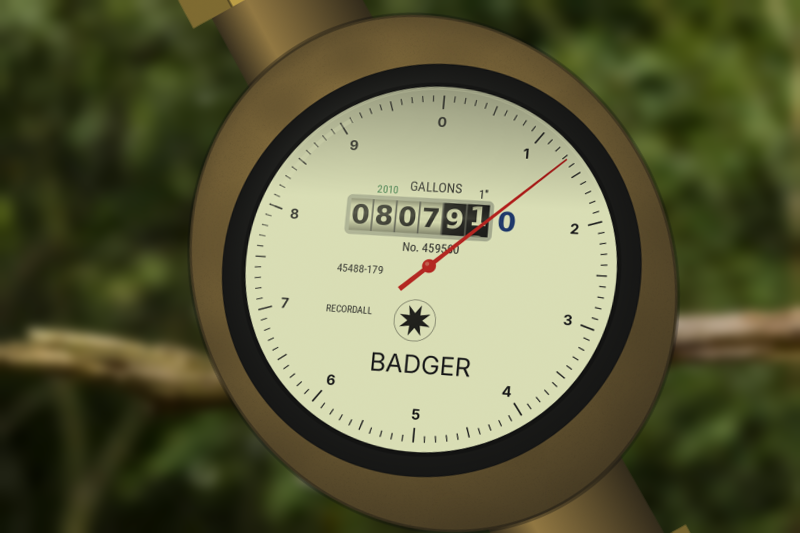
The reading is 807911.3 gal
